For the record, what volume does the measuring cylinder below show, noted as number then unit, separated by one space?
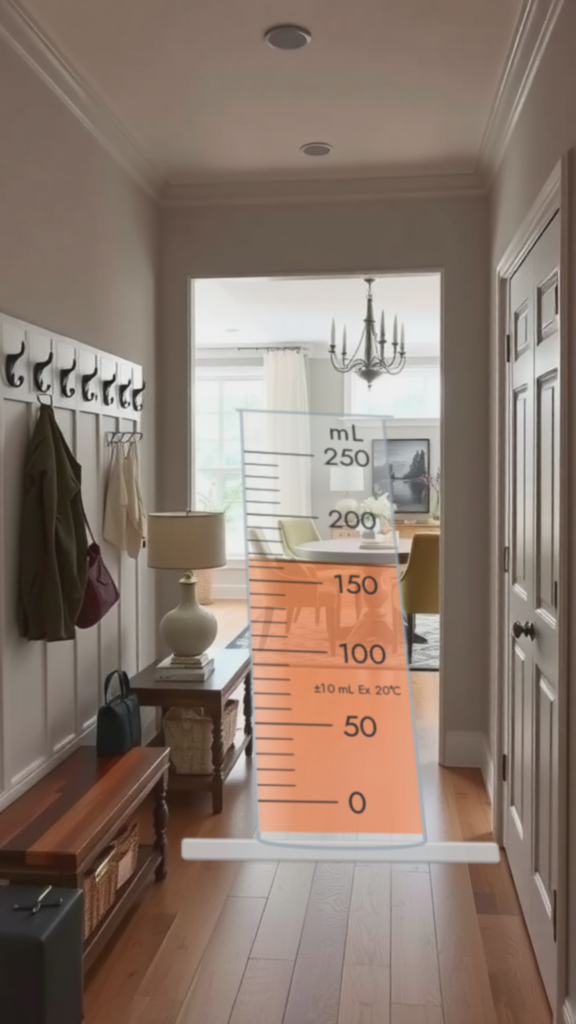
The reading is 165 mL
